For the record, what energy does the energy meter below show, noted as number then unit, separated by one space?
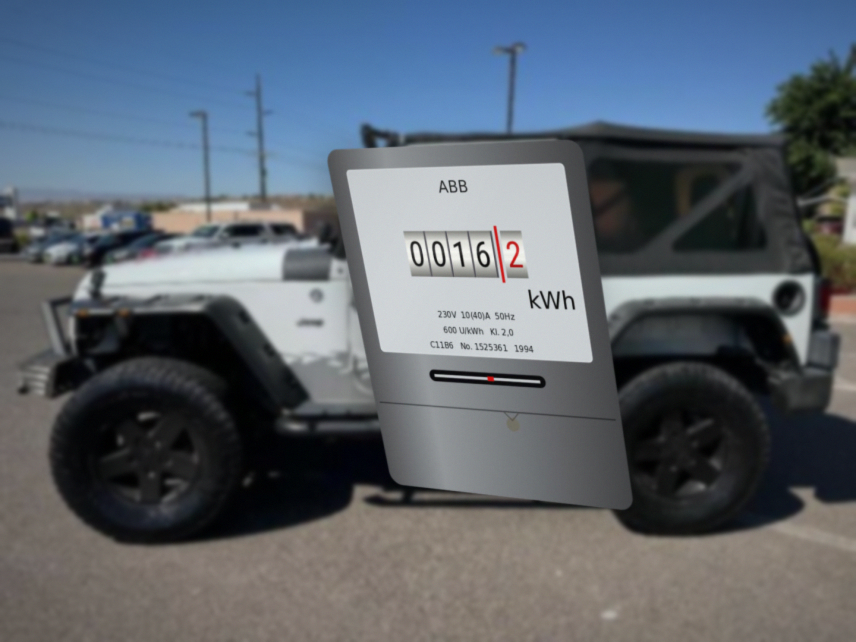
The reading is 16.2 kWh
